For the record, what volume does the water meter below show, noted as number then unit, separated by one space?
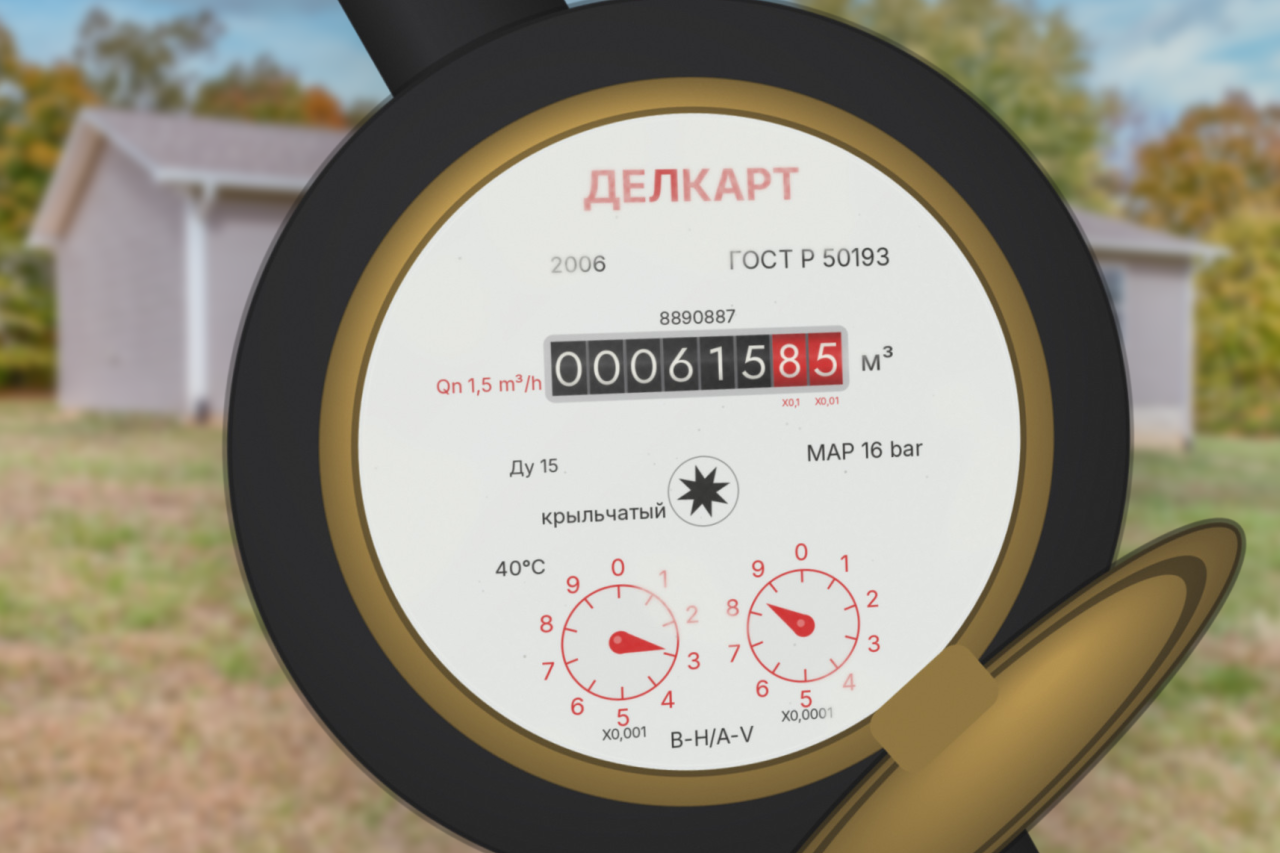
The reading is 615.8528 m³
